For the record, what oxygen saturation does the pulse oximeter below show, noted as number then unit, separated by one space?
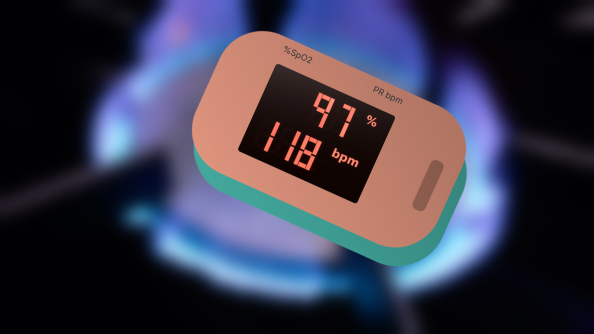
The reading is 97 %
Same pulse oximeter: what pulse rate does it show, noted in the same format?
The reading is 118 bpm
